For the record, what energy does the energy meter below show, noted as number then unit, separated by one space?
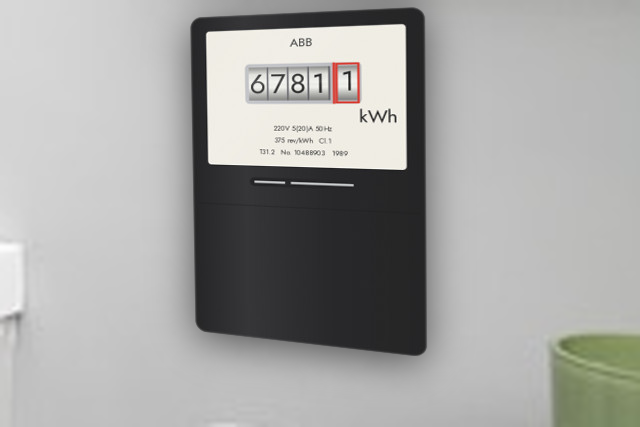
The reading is 6781.1 kWh
